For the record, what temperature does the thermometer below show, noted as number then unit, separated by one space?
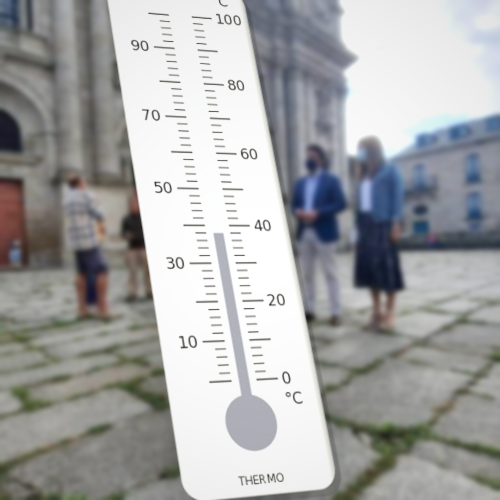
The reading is 38 °C
